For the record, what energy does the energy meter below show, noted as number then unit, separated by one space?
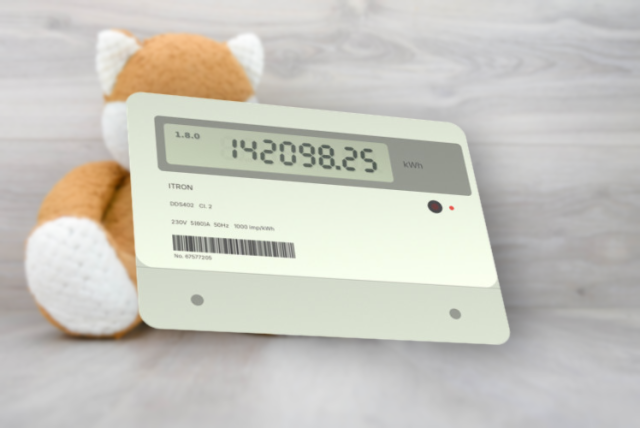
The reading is 142098.25 kWh
